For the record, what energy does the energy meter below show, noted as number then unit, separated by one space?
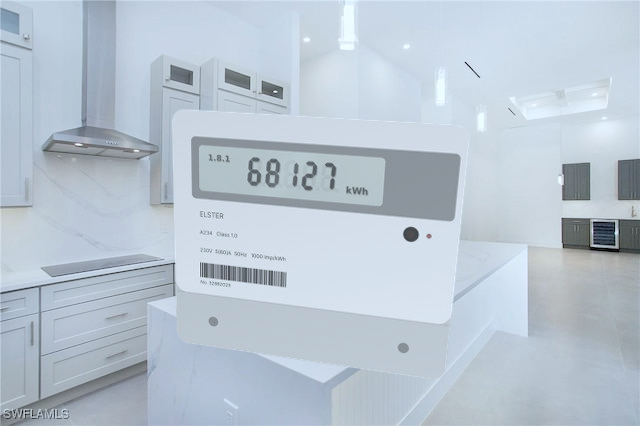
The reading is 68127 kWh
